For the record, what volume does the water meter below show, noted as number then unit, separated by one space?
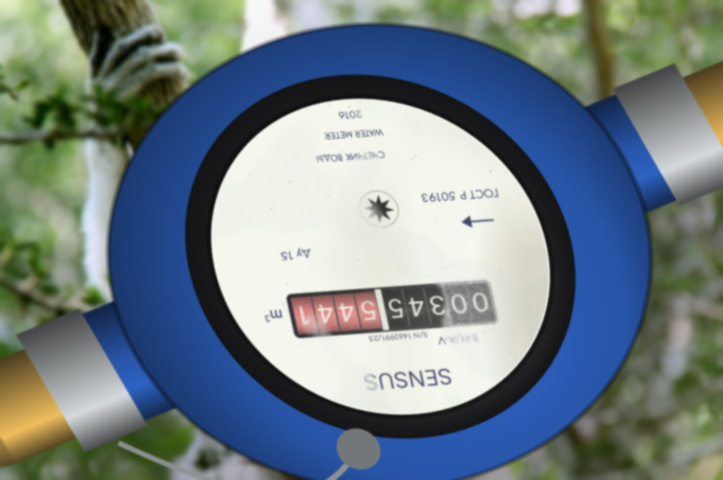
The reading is 345.5441 m³
